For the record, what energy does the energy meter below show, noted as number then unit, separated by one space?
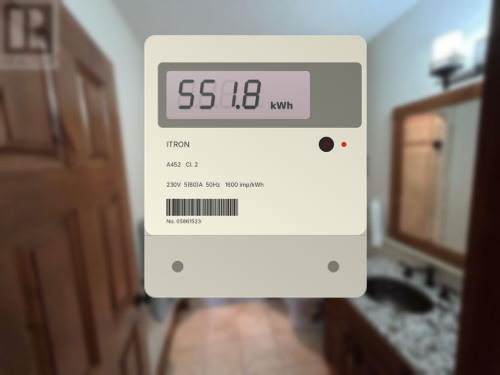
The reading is 551.8 kWh
